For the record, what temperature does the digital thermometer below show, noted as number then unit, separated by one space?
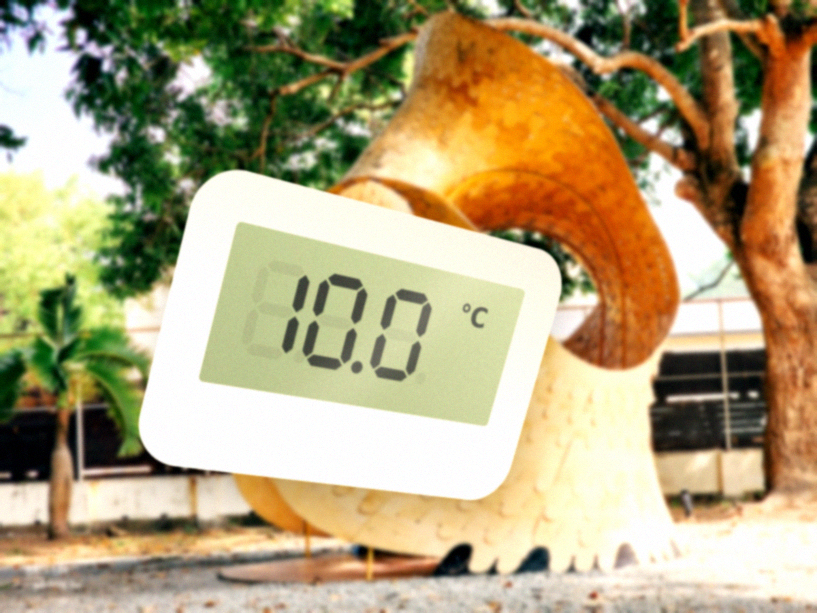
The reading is 10.0 °C
